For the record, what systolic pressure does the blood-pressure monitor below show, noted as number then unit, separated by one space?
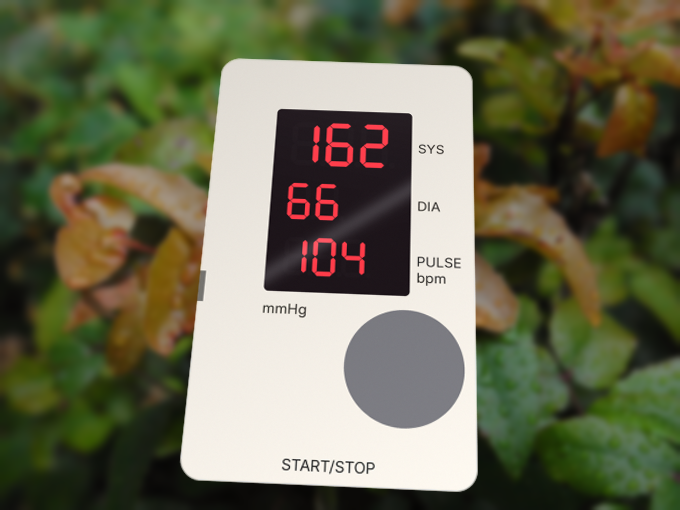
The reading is 162 mmHg
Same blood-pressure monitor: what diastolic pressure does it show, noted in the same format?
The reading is 66 mmHg
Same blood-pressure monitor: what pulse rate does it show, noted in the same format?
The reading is 104 bpm
